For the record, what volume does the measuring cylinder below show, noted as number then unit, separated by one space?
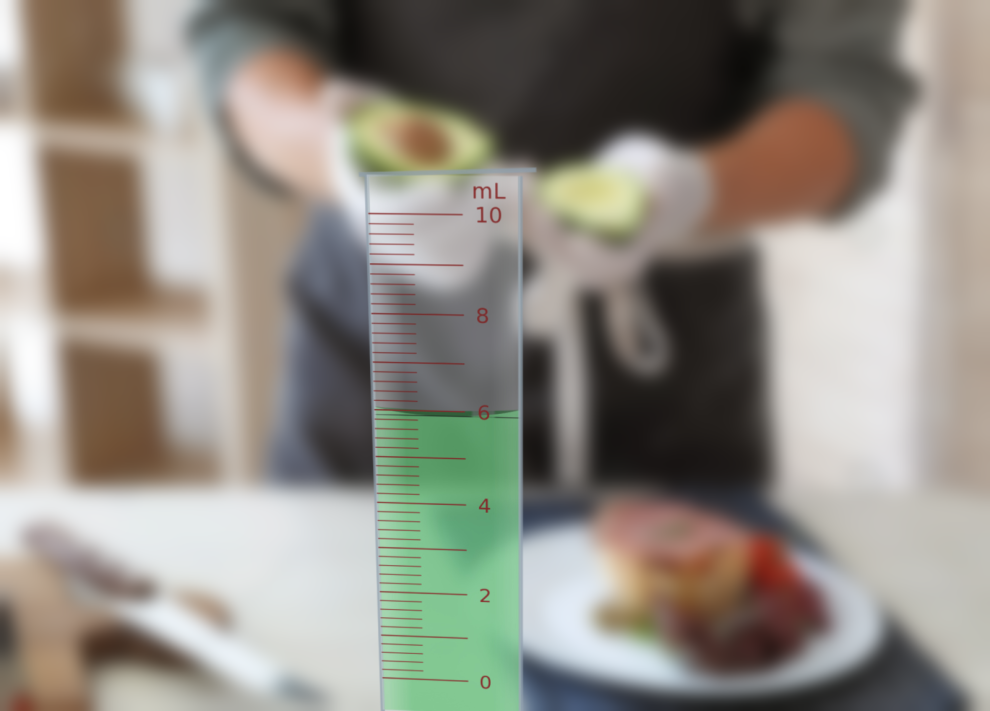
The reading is 5.9 mL
